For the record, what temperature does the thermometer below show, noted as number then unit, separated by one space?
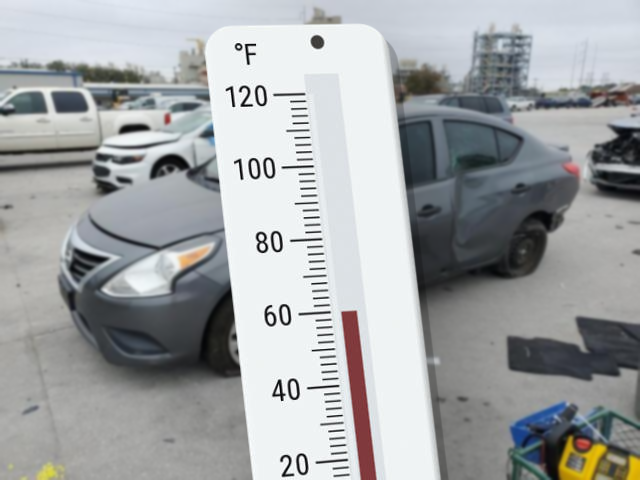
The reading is 60 °F
